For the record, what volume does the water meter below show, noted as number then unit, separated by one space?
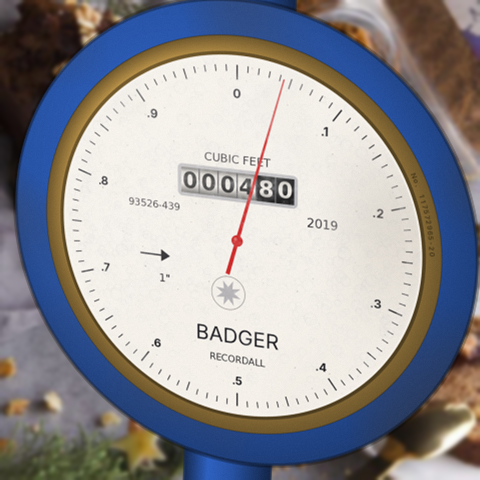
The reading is 480.04 ft³
